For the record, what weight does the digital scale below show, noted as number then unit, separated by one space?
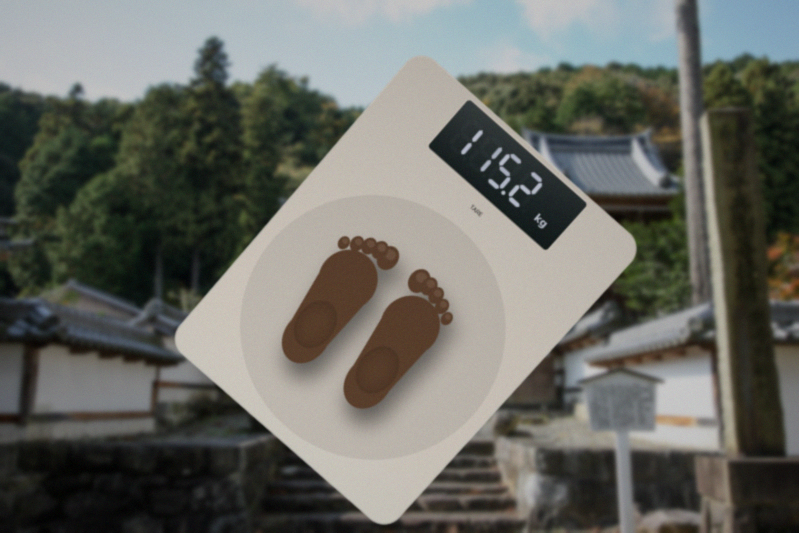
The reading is 115.2 kg
